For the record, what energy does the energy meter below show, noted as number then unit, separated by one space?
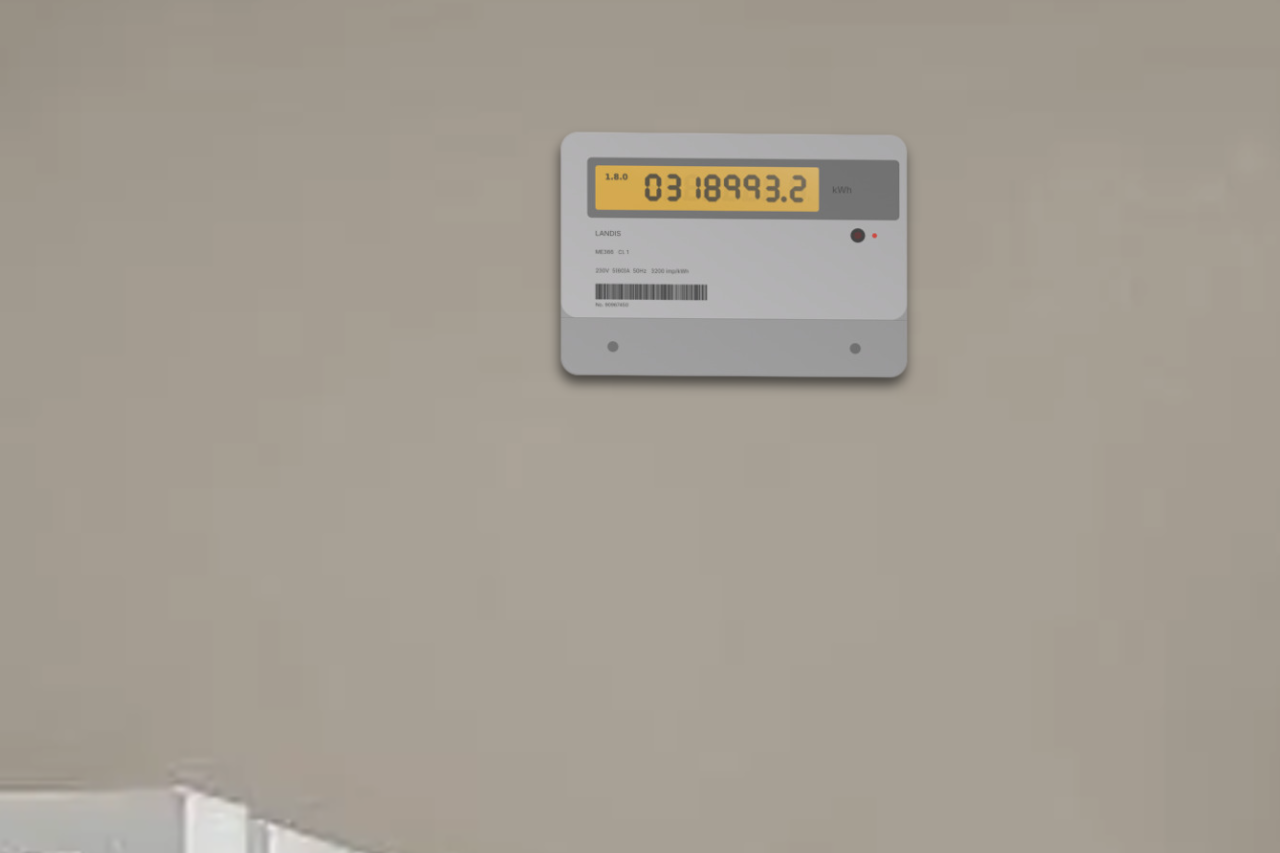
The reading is 318993.2 kWh
